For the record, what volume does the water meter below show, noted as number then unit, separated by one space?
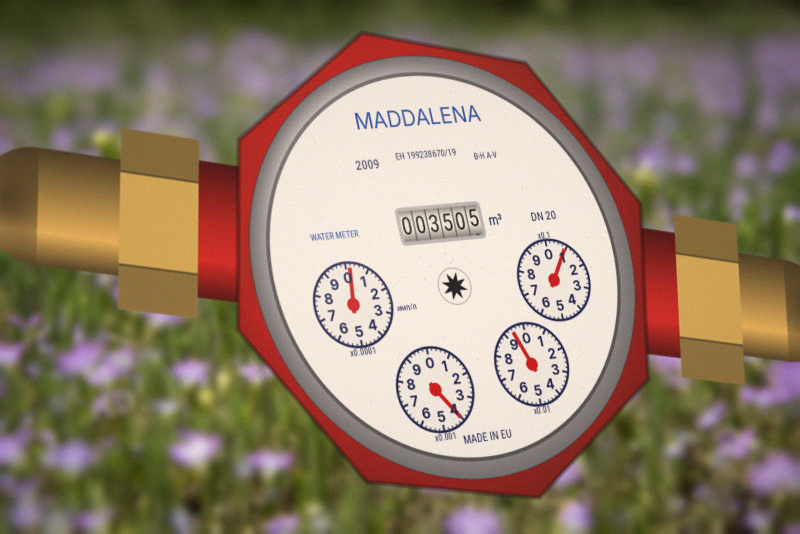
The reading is 3505.0940 m³
